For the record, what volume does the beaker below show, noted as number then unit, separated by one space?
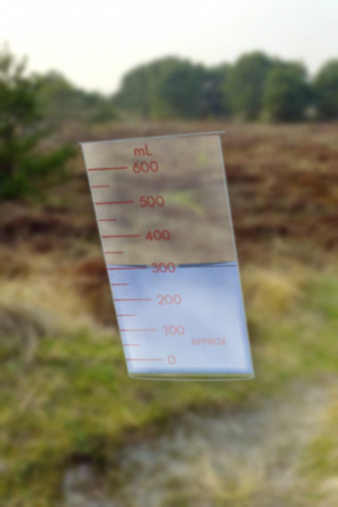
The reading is 300 mL
